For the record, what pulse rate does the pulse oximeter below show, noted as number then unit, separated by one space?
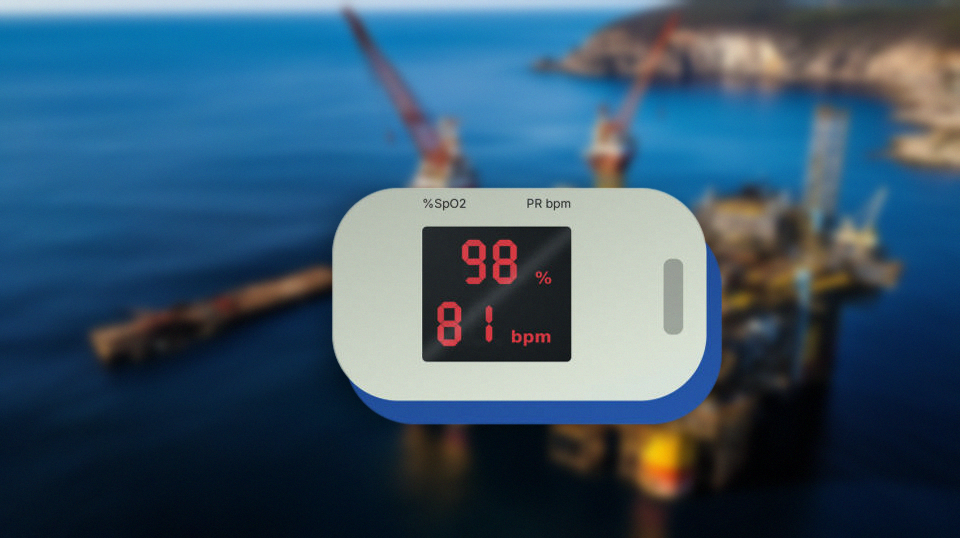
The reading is 81 bpm
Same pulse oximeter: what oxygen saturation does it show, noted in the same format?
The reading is 98 %
